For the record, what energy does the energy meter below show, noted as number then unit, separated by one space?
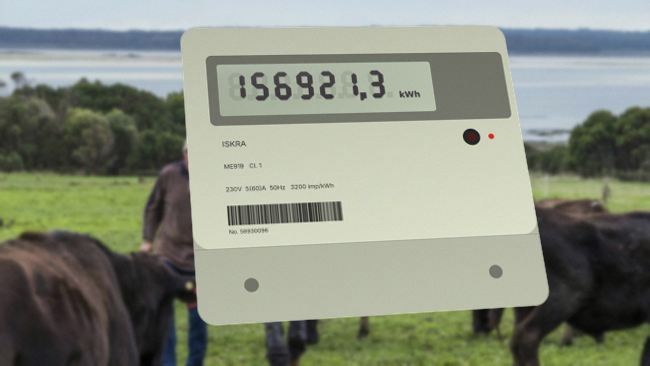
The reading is 156921.3 kWh
